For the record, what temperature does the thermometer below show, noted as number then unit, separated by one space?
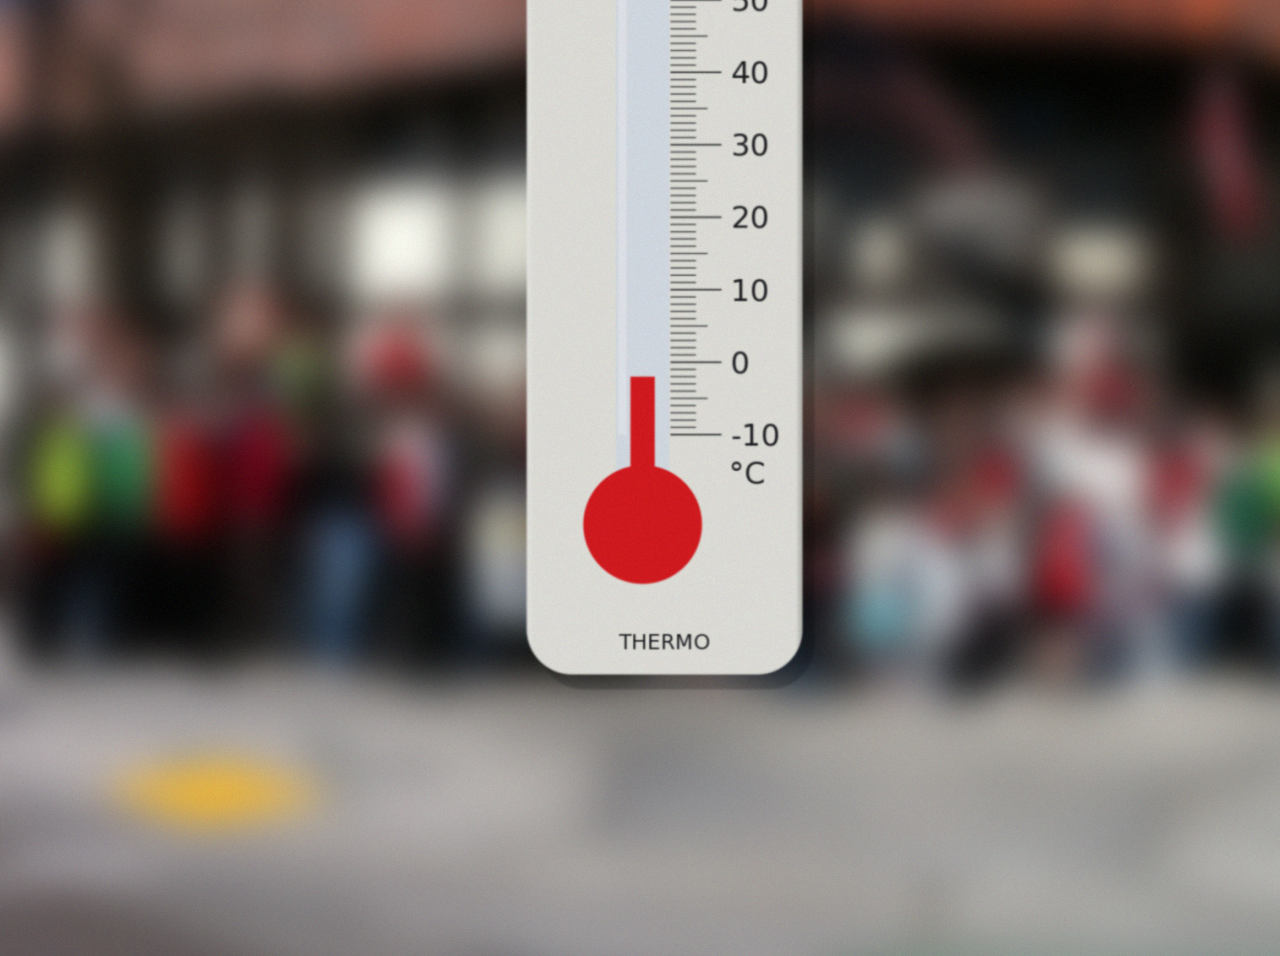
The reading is -2 °C
